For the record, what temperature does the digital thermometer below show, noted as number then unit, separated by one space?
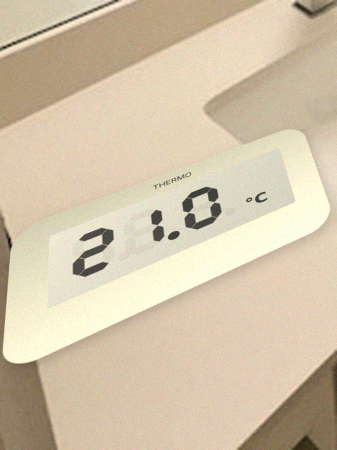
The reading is 21.0 °C
